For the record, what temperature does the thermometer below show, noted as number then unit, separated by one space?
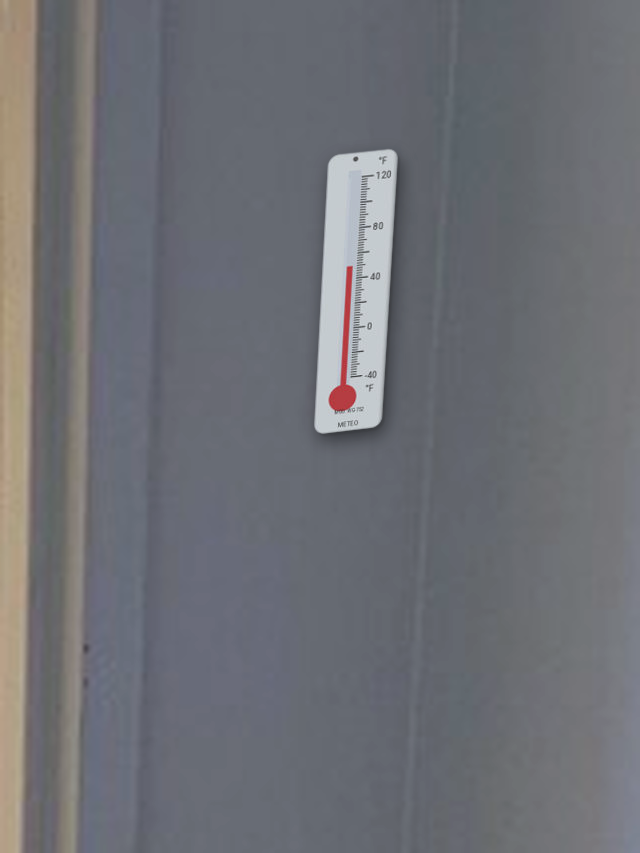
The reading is 50 °F
